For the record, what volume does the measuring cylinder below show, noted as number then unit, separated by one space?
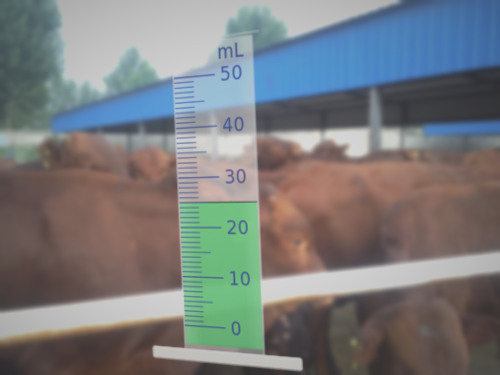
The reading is 25 mL
